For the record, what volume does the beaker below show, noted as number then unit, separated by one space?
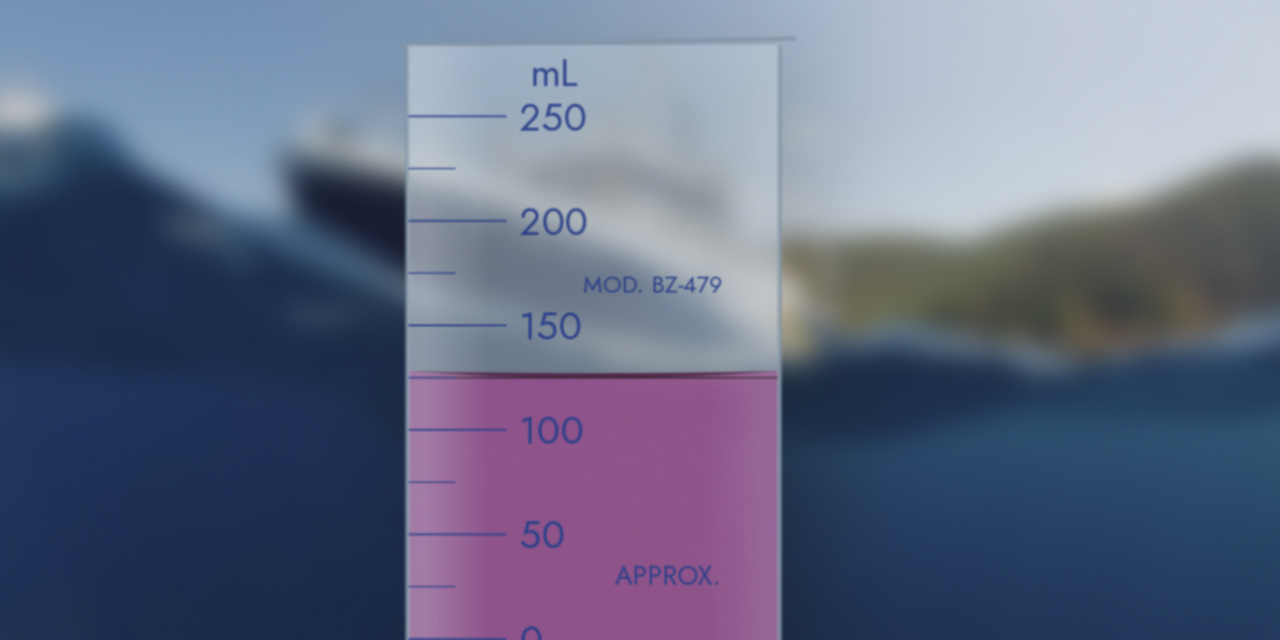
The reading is 125 mL
